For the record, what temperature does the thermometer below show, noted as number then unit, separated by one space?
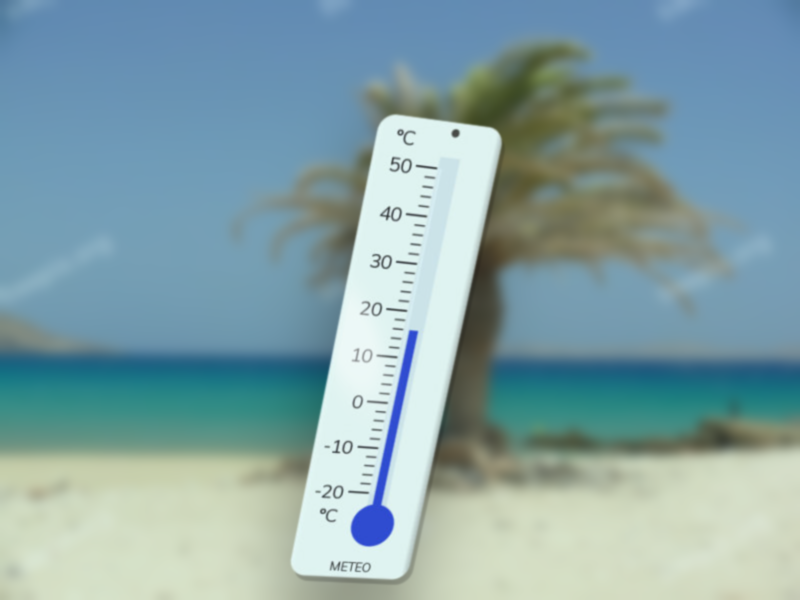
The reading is 16 °C
